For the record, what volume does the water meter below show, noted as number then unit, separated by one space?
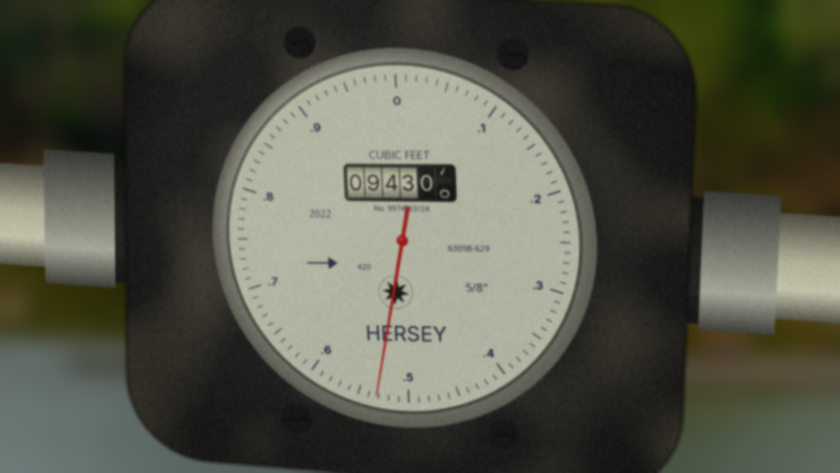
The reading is 94307.53 ft³
